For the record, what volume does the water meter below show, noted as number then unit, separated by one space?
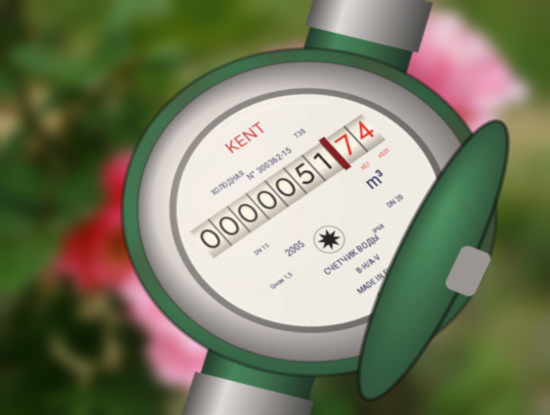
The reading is 51.74 m³
